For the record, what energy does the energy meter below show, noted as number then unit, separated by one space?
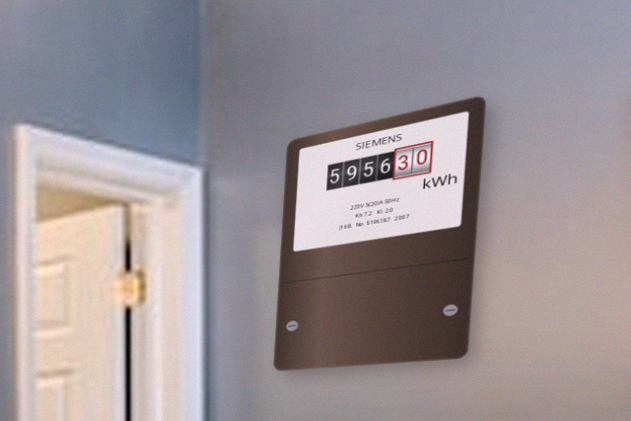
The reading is 5956.30 kWh
